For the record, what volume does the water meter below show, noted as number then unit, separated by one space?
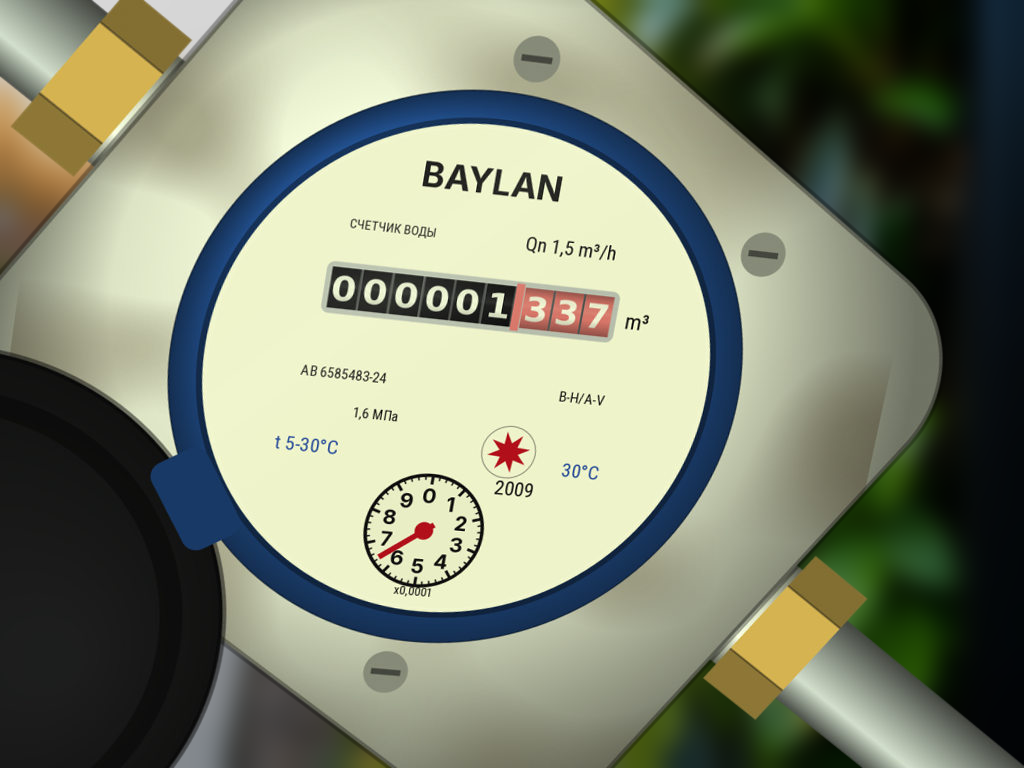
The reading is 1.3376 m³
